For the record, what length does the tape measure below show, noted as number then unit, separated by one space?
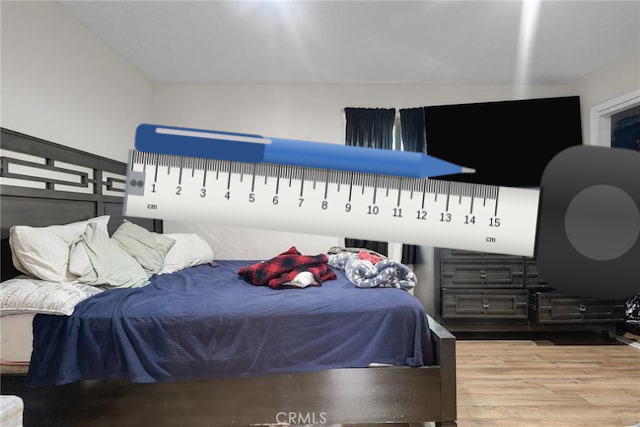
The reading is 14 cm
